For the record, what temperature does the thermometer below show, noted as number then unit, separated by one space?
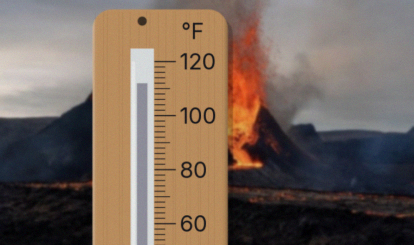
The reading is 112 °F
